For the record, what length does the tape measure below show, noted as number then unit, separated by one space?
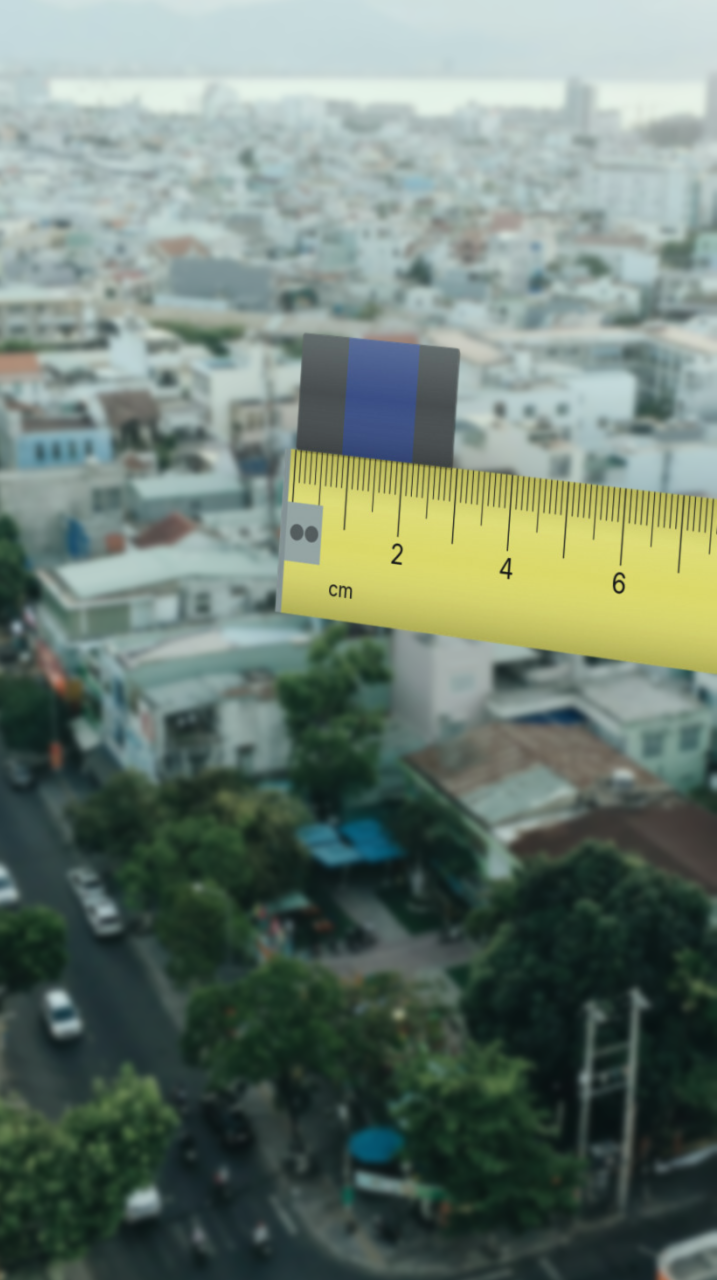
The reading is 2.9 cm
